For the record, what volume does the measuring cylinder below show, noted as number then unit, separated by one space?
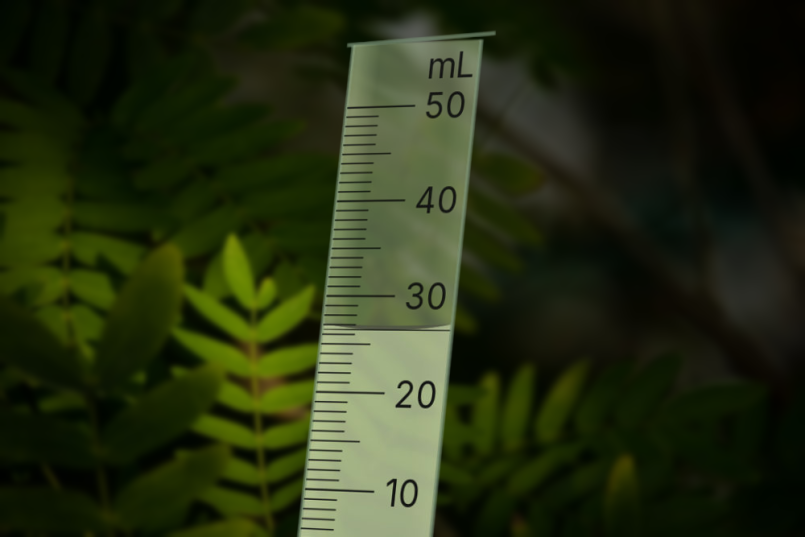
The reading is 26.5 mL
